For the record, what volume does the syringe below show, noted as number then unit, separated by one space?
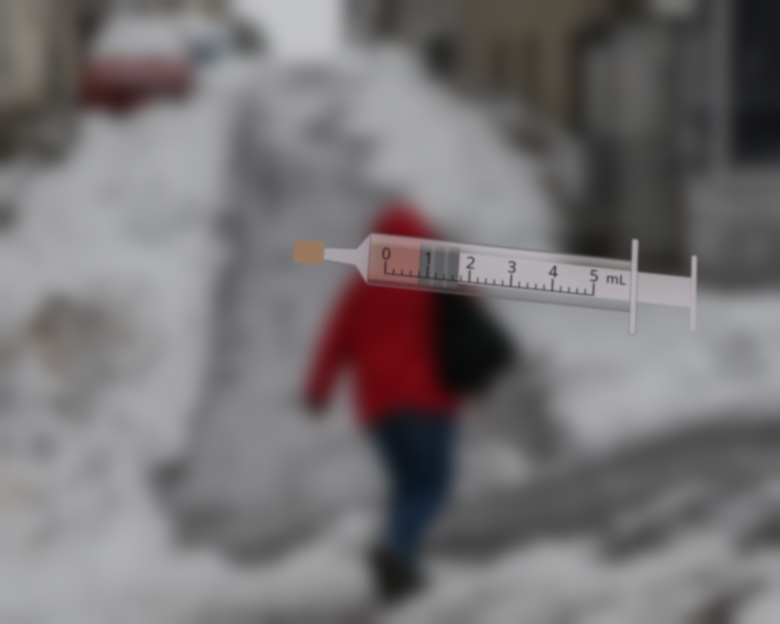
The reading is 0.8 mL
